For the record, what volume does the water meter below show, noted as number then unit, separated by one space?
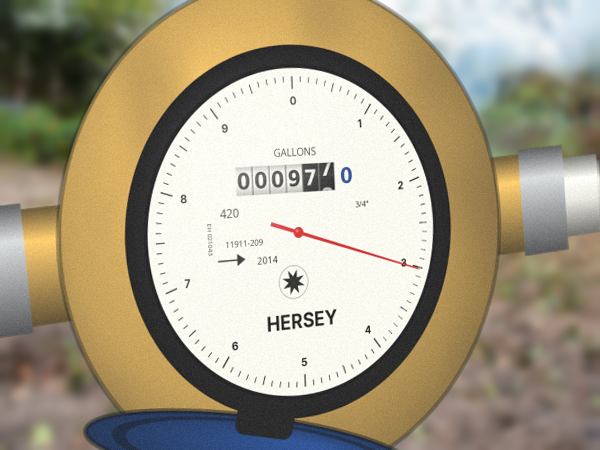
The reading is 9773.0 gal
